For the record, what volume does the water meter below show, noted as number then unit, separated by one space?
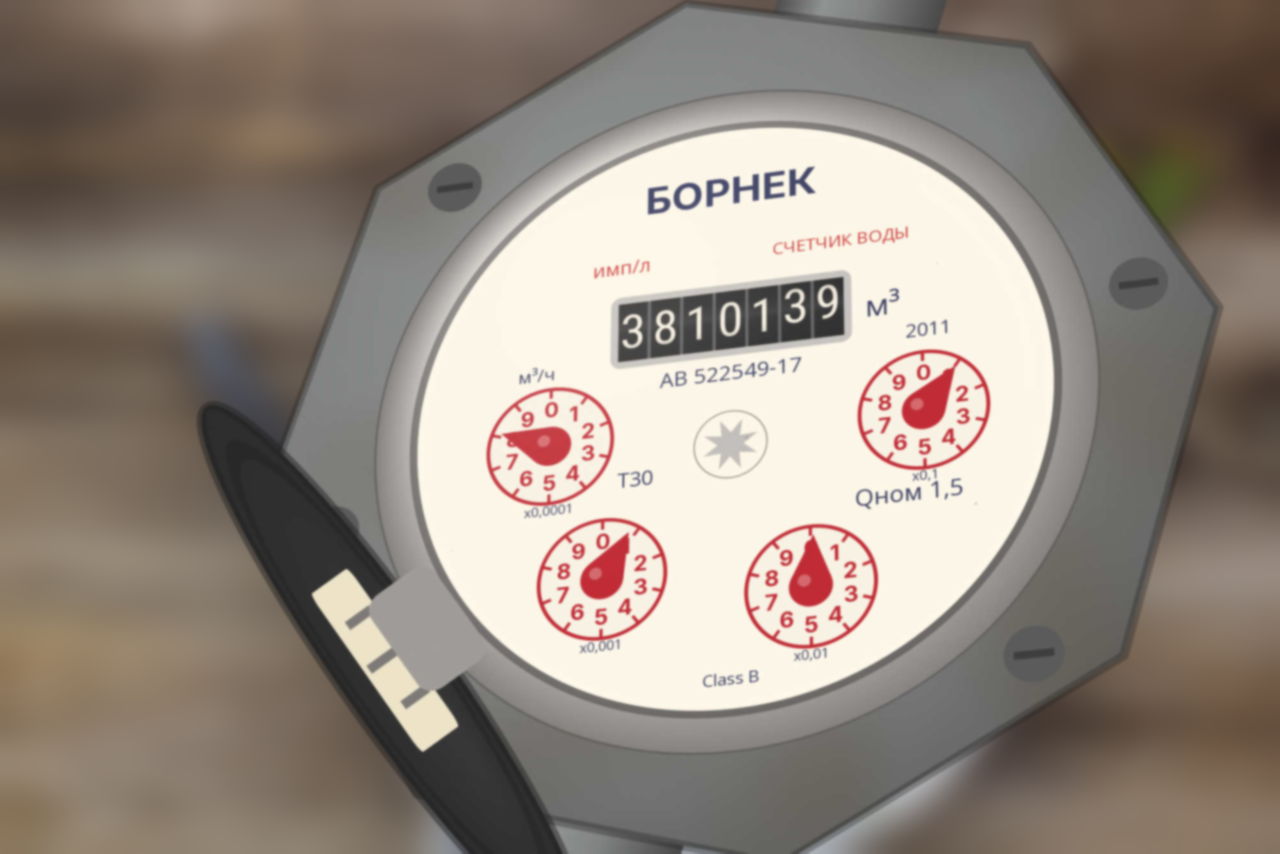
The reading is 3810139.1008 m³
